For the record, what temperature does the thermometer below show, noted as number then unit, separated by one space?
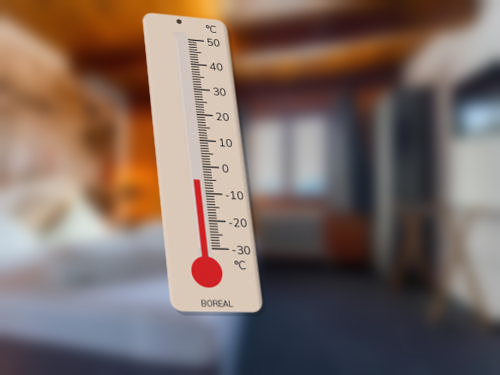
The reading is -5 °C
